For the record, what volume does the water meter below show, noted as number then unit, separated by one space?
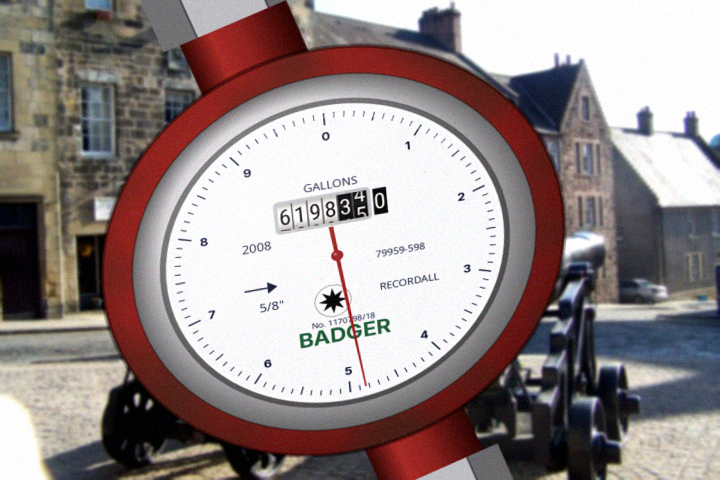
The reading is 6198344.8 gal
